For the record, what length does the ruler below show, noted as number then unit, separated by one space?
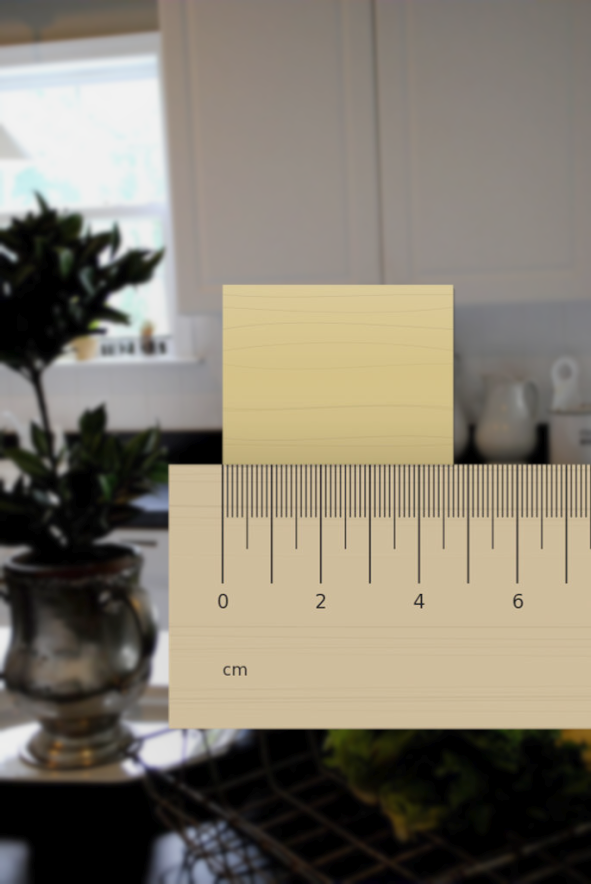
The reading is 4.7 cm
